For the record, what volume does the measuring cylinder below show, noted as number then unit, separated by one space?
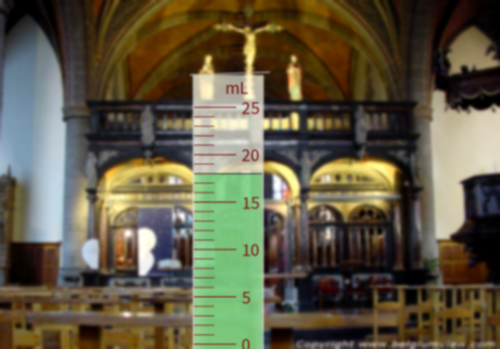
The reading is 18 mL
